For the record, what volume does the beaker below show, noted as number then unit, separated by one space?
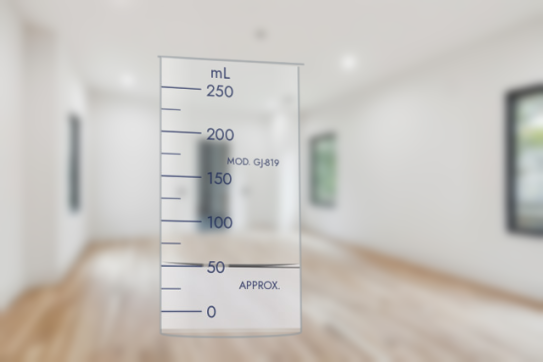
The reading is 50 mL
